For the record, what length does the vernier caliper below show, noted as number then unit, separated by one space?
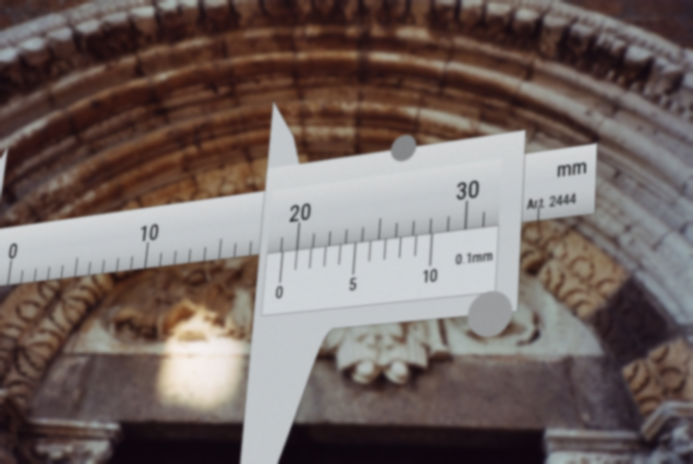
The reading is 19.1 mm
